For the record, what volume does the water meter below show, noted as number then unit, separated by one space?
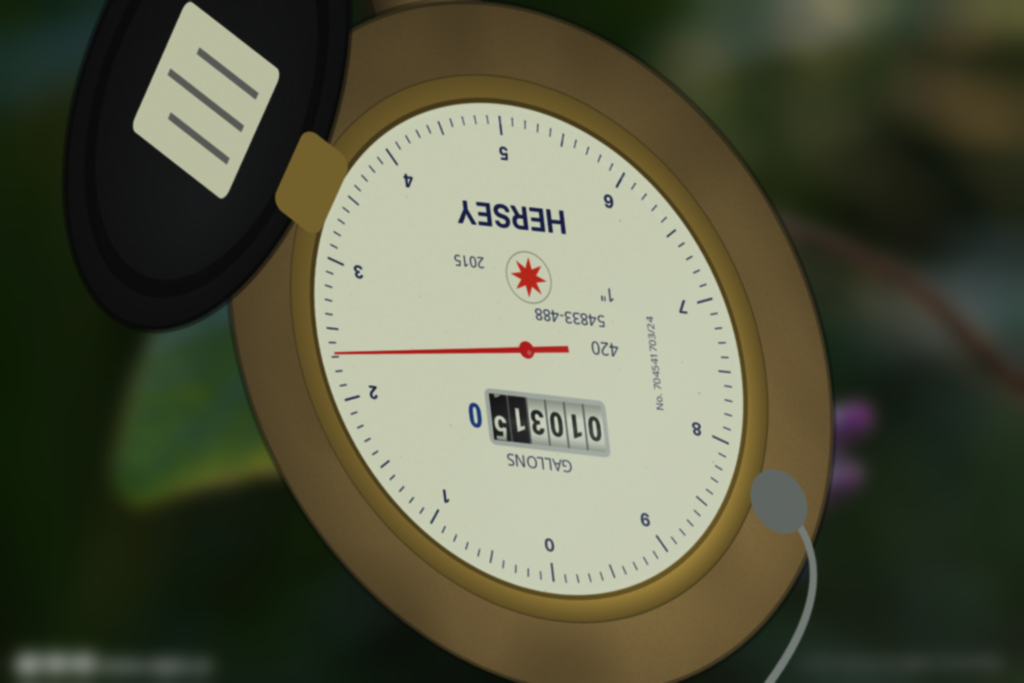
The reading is 103152.3 gal
